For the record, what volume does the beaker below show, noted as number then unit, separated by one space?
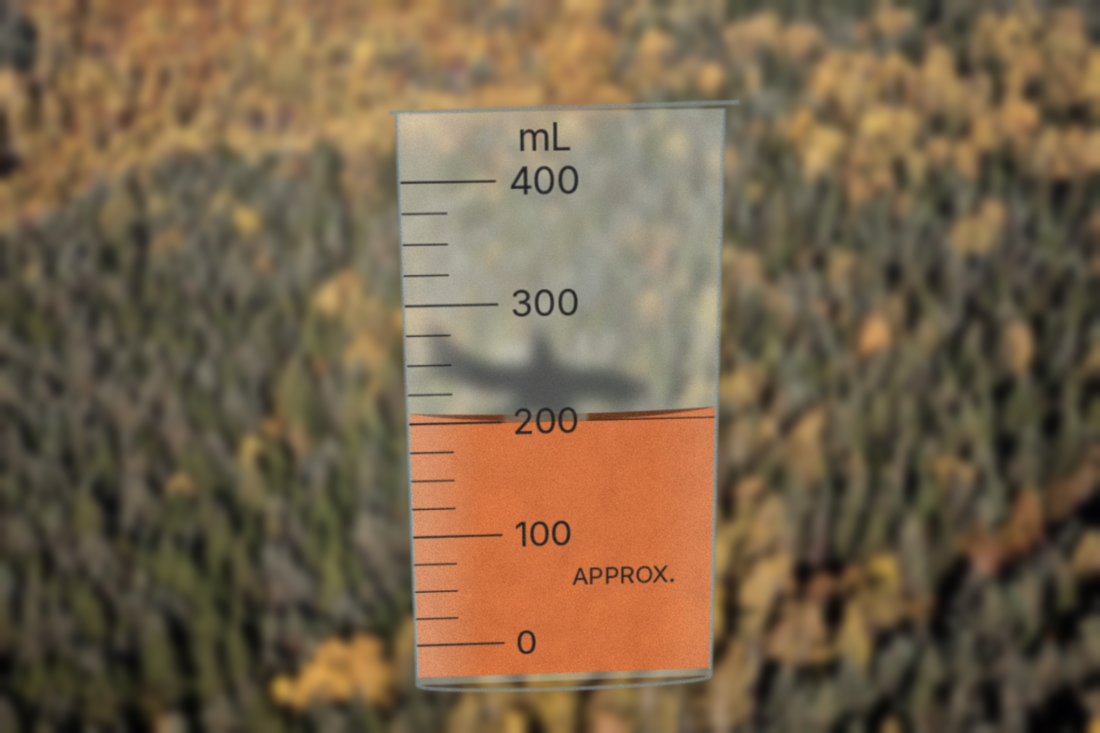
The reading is 200 mL
